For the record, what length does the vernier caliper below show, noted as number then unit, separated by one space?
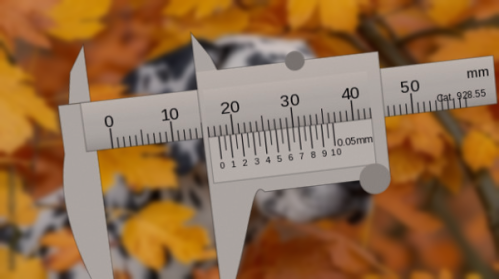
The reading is 17.6 mm
